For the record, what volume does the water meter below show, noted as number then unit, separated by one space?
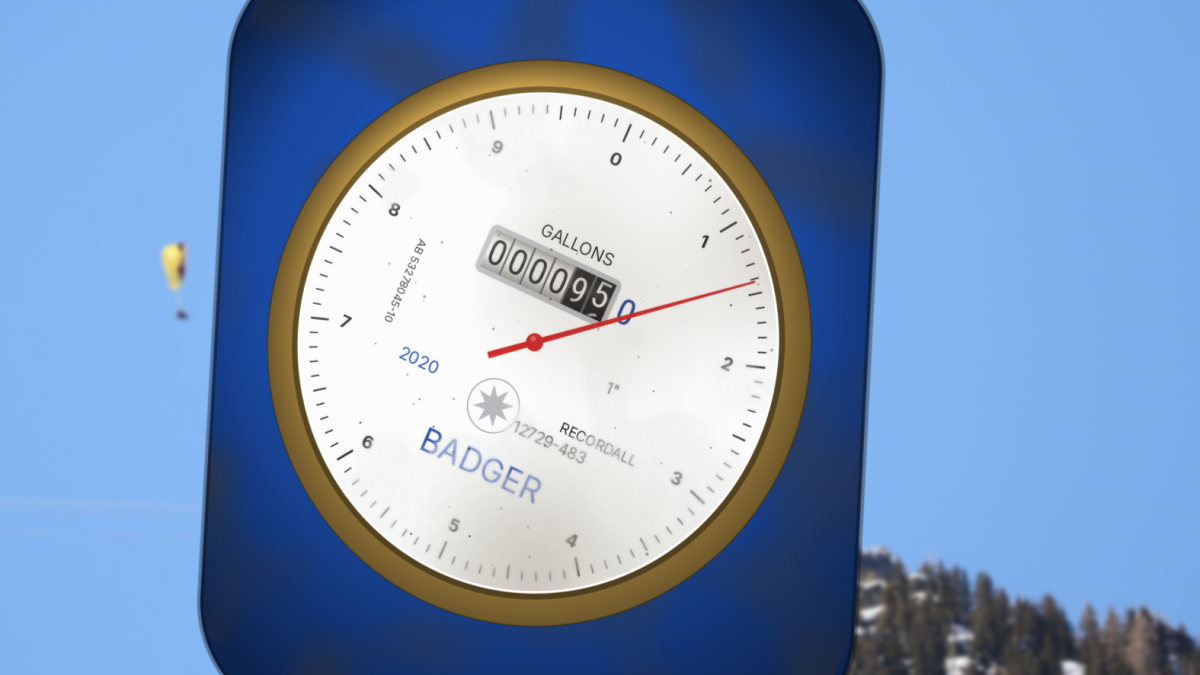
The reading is 951.4 gal
